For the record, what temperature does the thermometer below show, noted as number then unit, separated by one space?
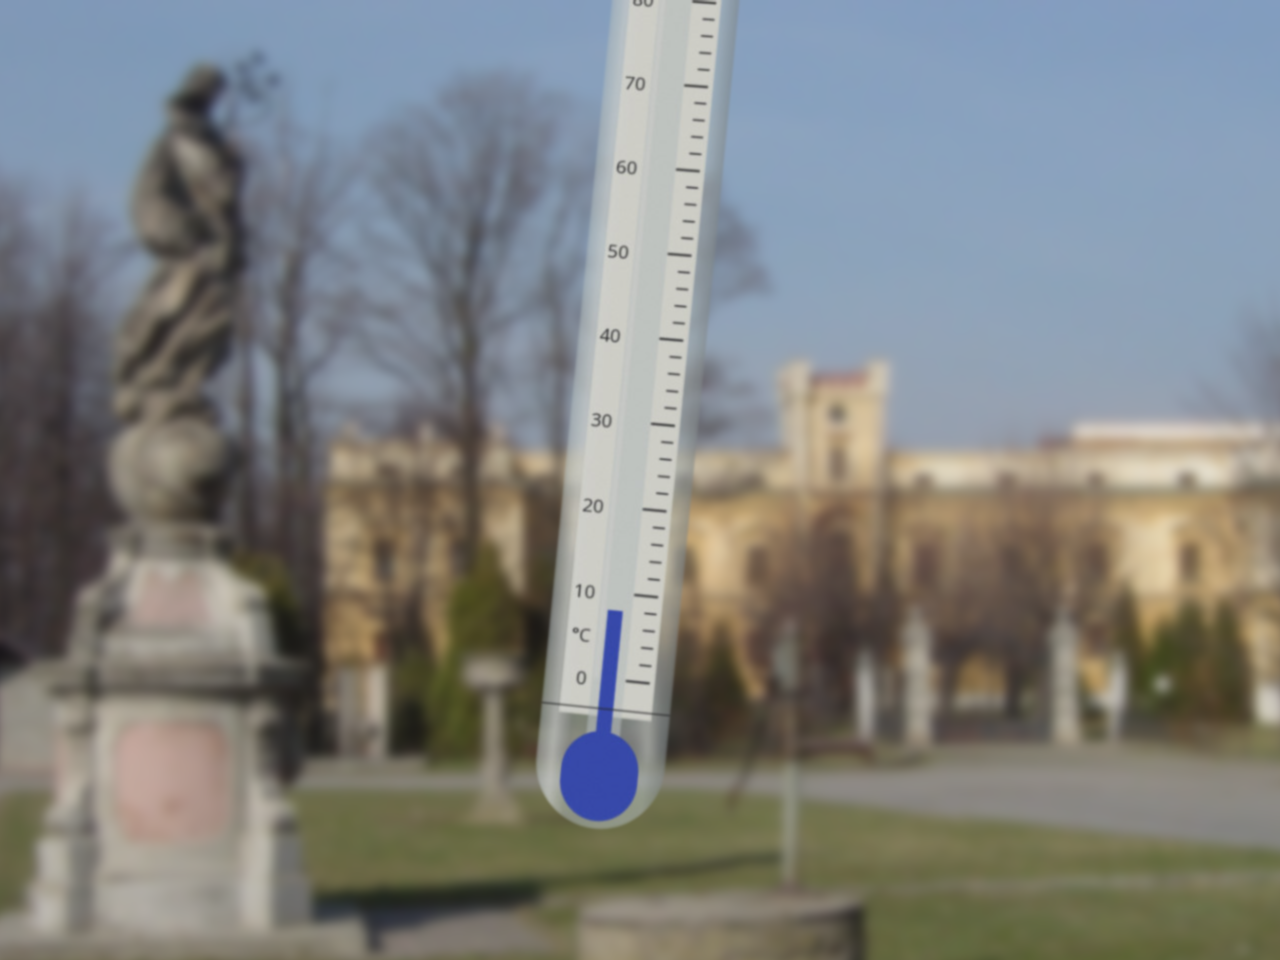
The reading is 8 °C
